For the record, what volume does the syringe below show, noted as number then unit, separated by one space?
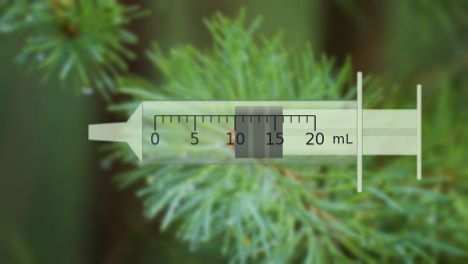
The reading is 10 mL
